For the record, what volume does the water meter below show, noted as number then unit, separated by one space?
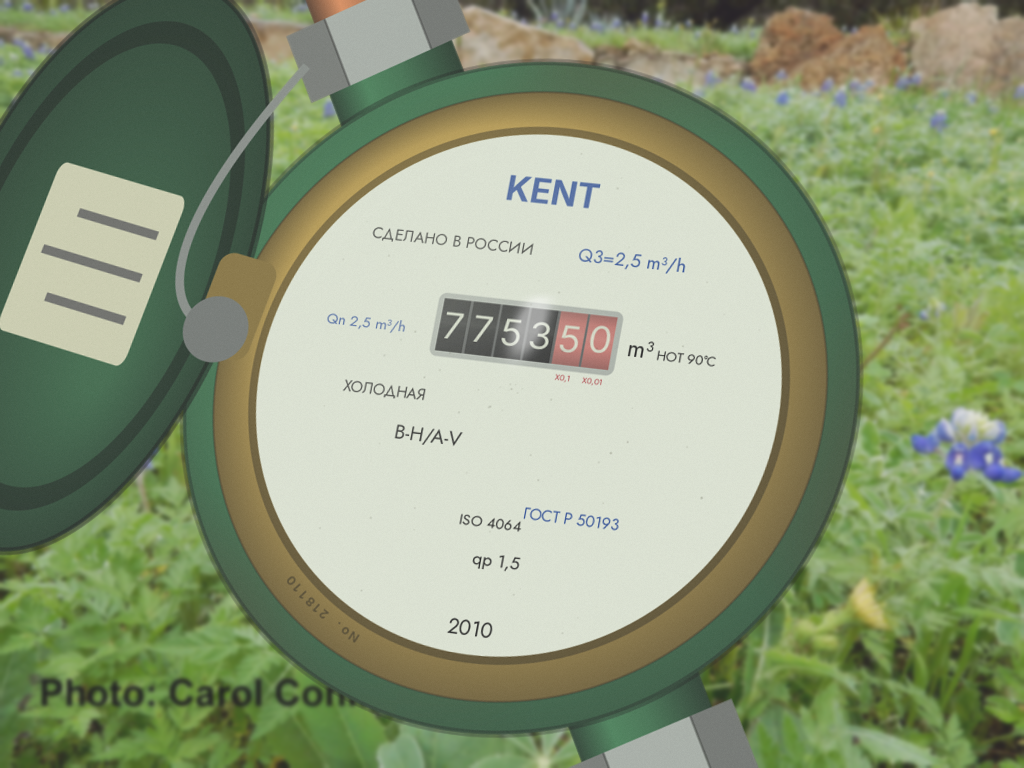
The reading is 7753.50 m³
